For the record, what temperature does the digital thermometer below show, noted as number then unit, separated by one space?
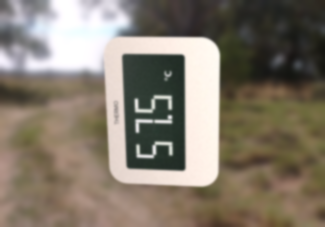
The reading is 57.5 °C
